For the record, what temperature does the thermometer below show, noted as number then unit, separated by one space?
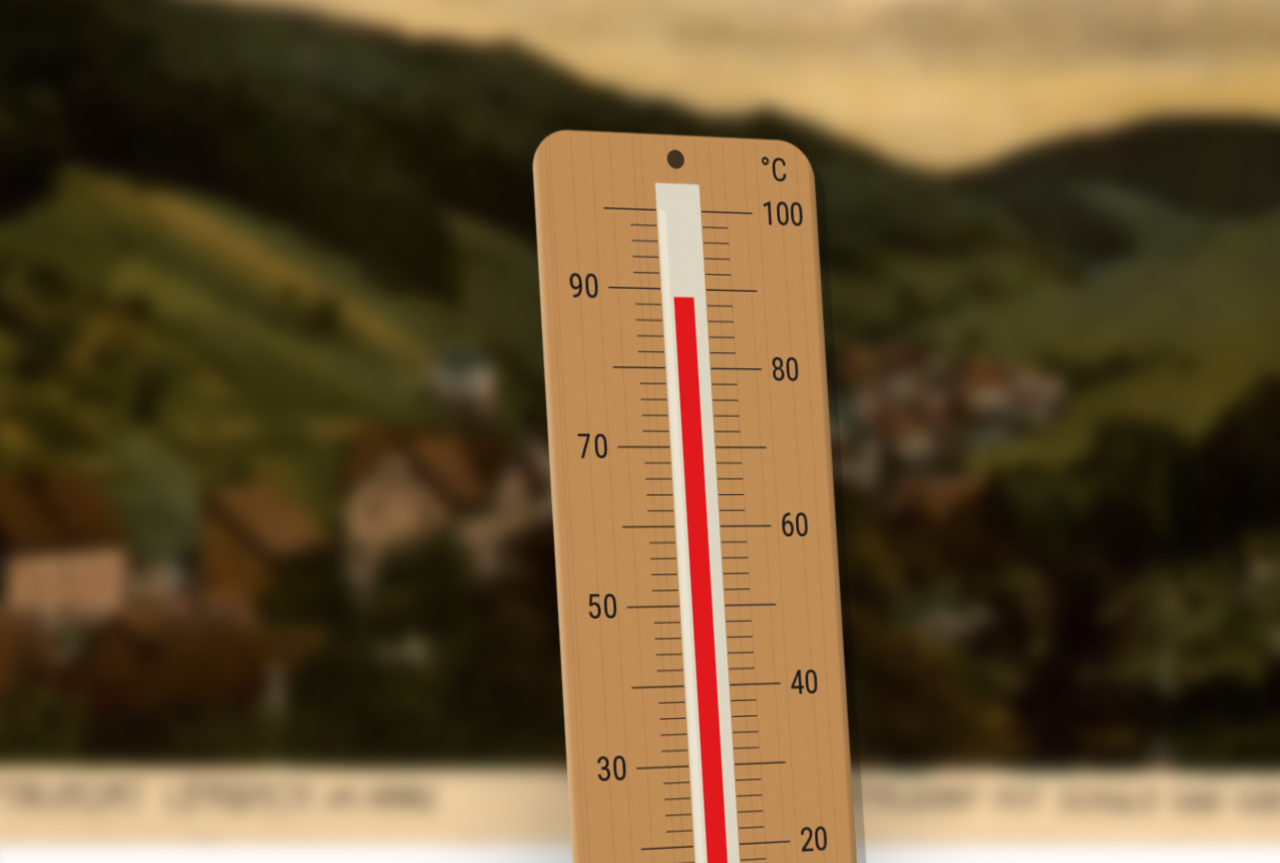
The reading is 89 °C
